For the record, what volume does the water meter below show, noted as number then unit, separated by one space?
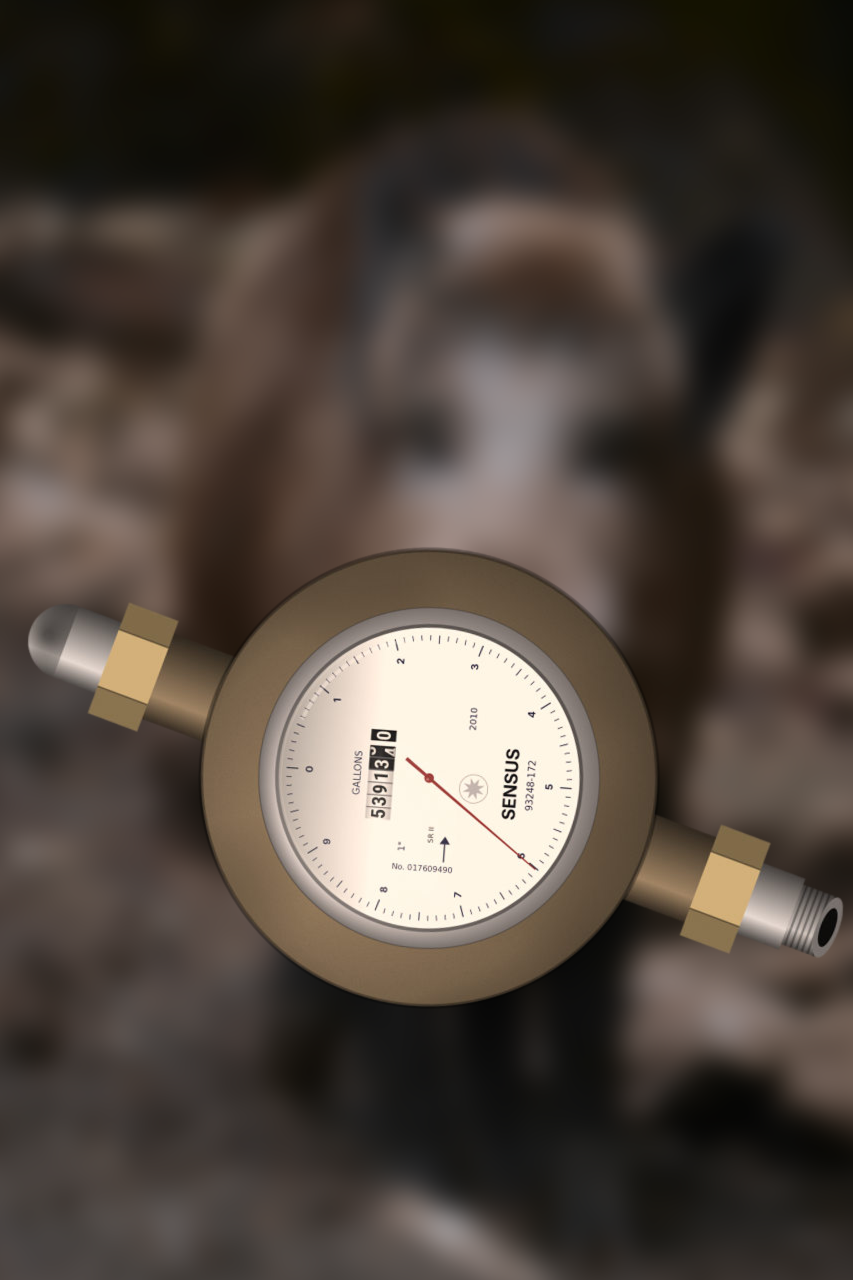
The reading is 5391336.0 gal
